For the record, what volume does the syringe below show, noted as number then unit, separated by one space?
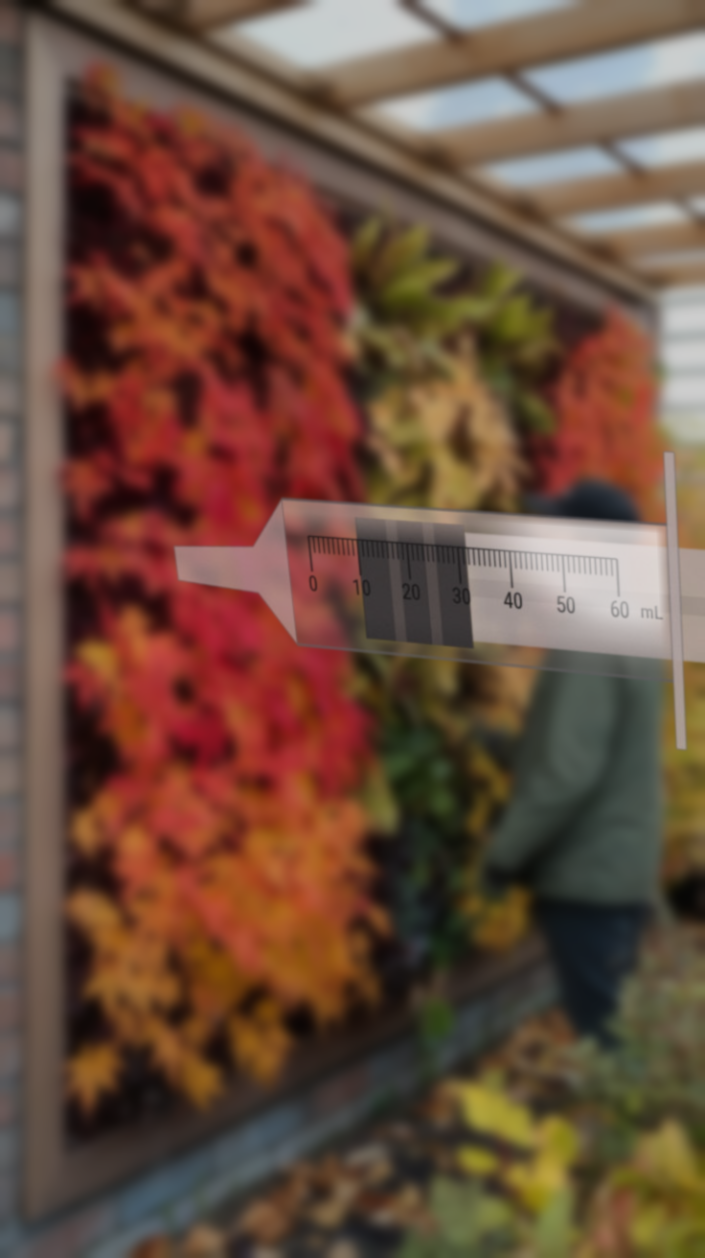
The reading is 10 mL
